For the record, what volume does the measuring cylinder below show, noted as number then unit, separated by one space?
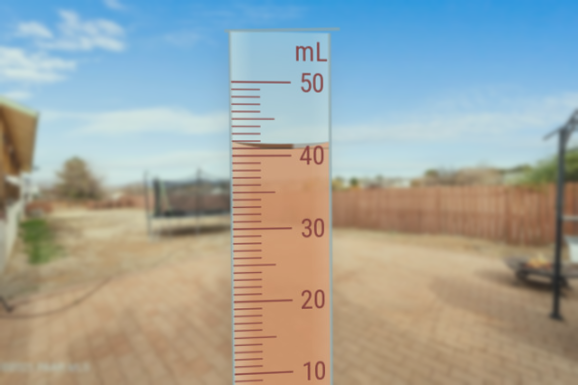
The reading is 41 mL
